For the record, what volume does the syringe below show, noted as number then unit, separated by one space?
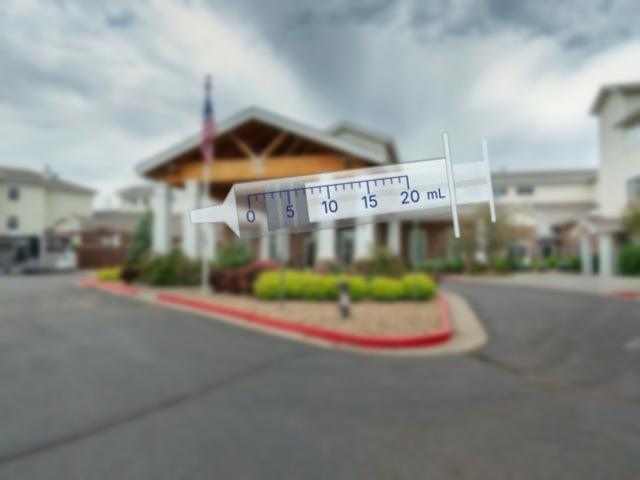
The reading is 2 mL
